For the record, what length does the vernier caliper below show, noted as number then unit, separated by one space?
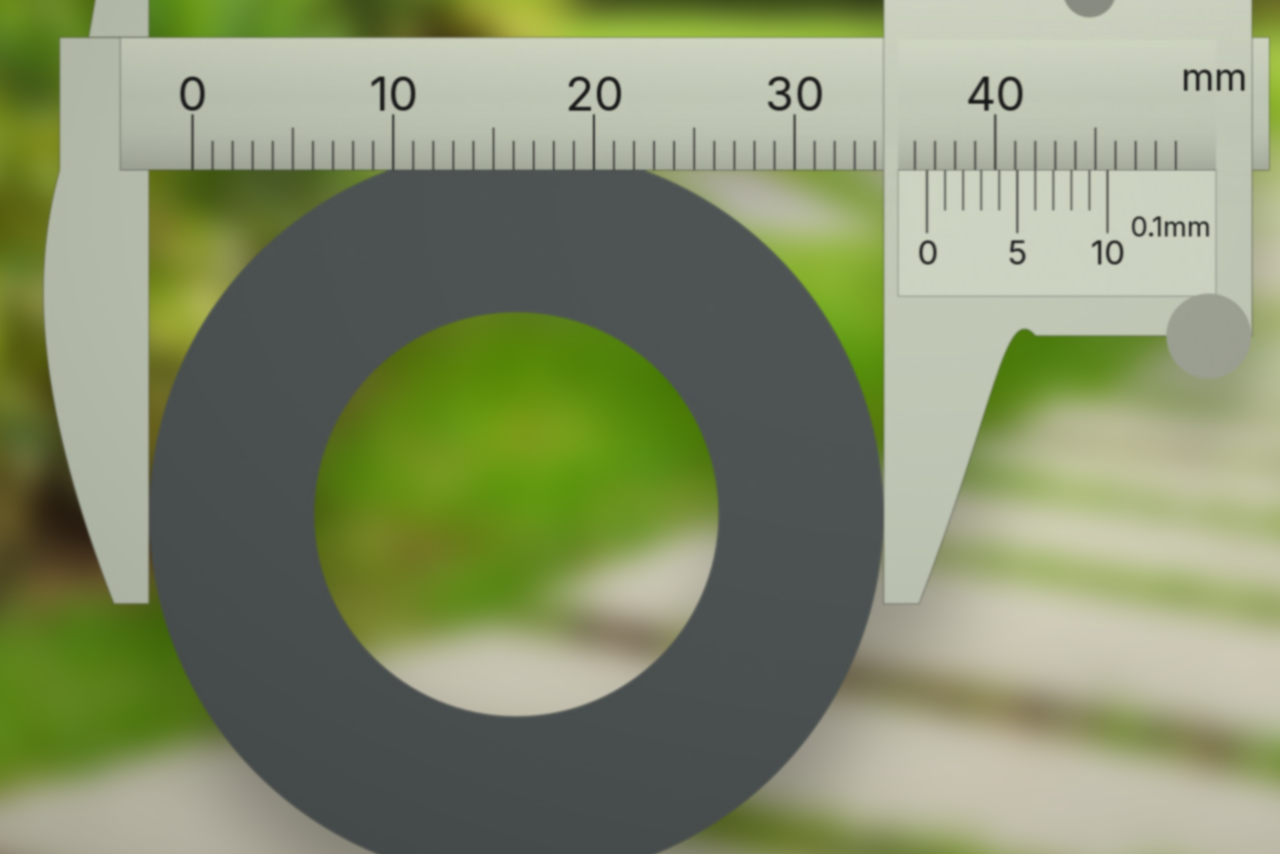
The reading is 36.6 mm
